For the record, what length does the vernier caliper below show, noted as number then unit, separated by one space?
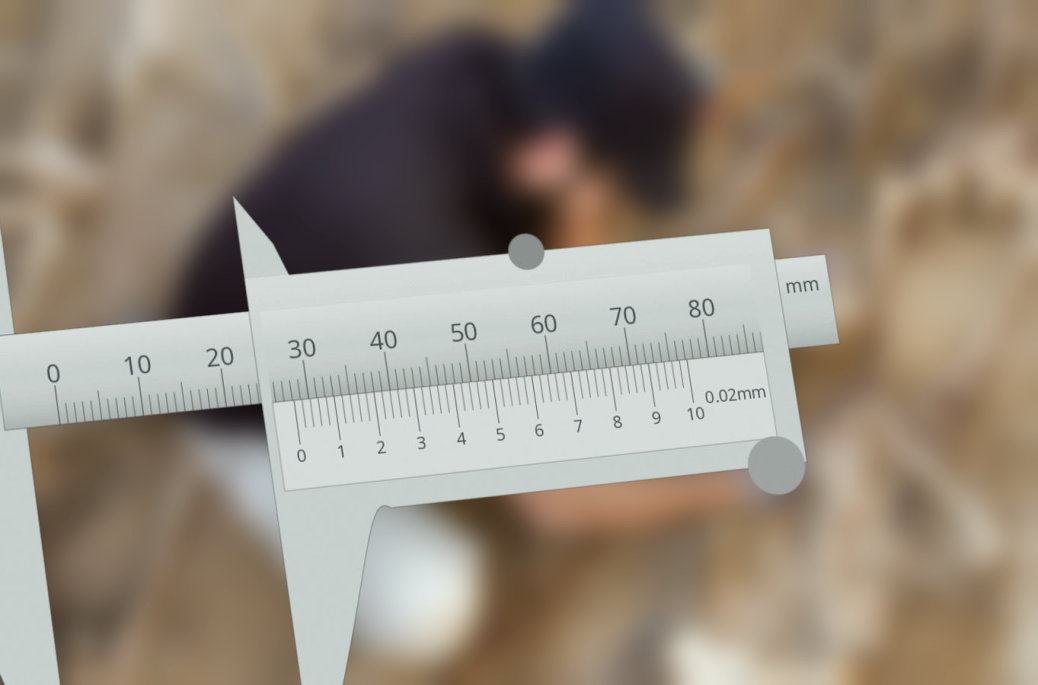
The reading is 28.2 mm
